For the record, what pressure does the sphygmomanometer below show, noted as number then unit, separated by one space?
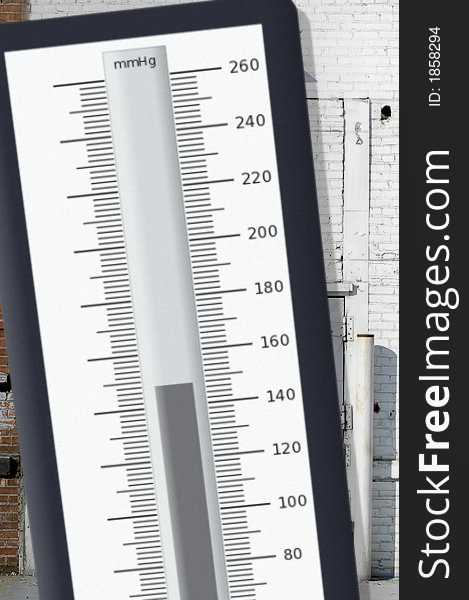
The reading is 148 mmHg
